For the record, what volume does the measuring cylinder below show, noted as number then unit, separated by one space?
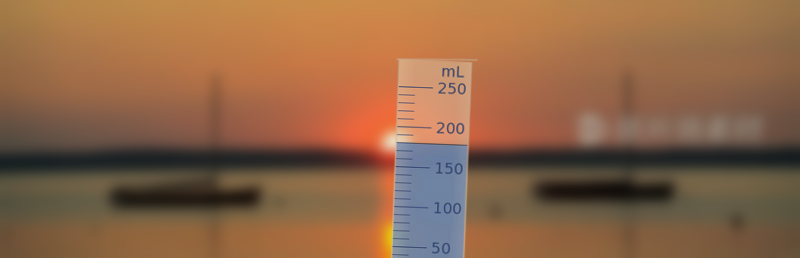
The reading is 180 mL
